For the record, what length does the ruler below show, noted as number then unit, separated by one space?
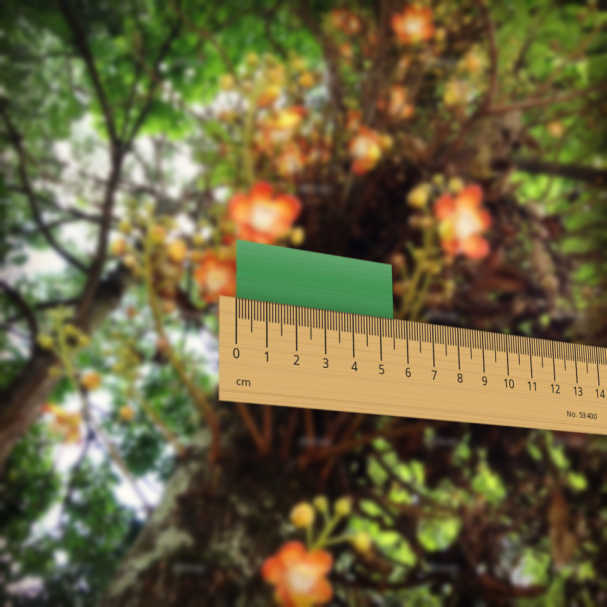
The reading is 5.5 cm
